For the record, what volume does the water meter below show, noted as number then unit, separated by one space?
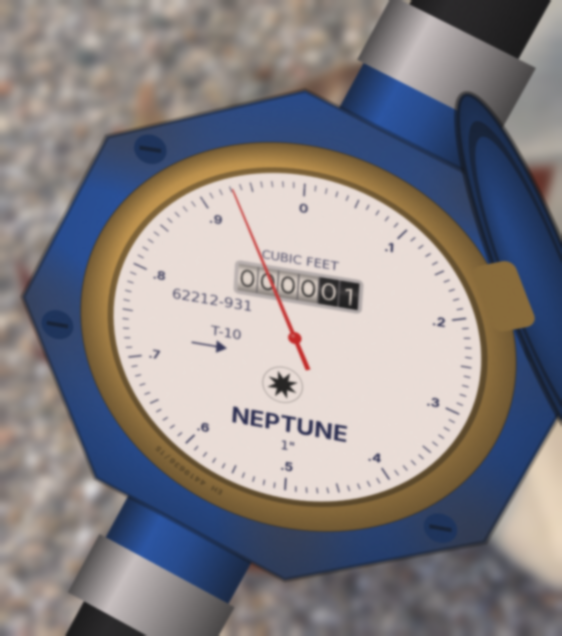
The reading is 0.93 ft³
